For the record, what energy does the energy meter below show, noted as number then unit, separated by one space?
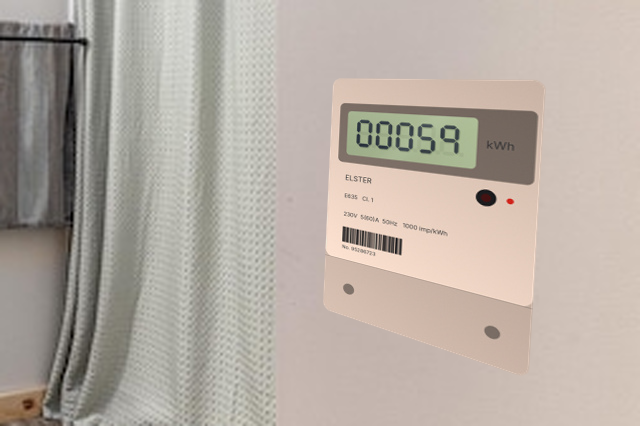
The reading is 59 kWh
